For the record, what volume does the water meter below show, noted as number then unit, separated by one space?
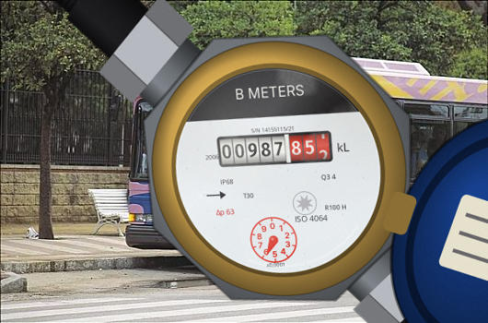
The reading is 987.8515 kL
